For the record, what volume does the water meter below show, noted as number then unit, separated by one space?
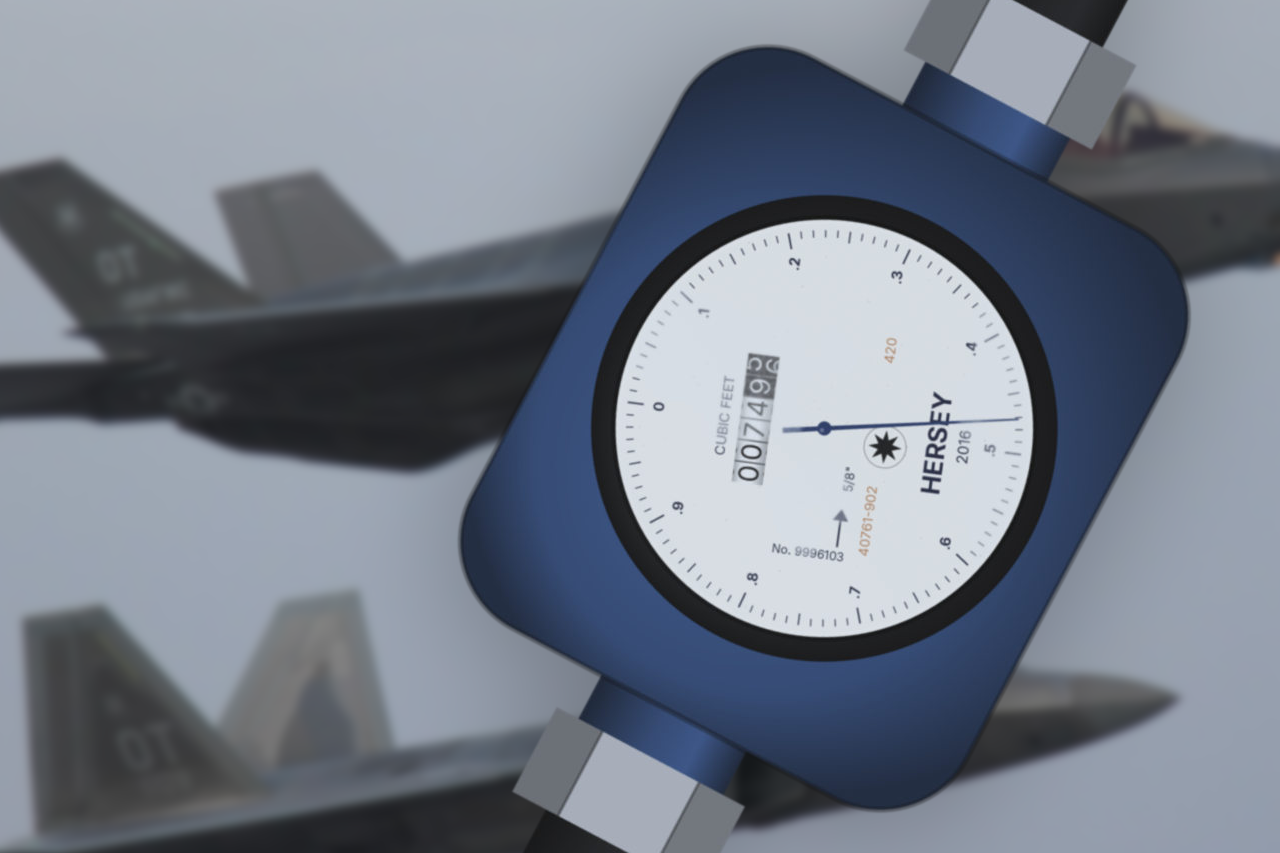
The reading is 7495.47 ft³
